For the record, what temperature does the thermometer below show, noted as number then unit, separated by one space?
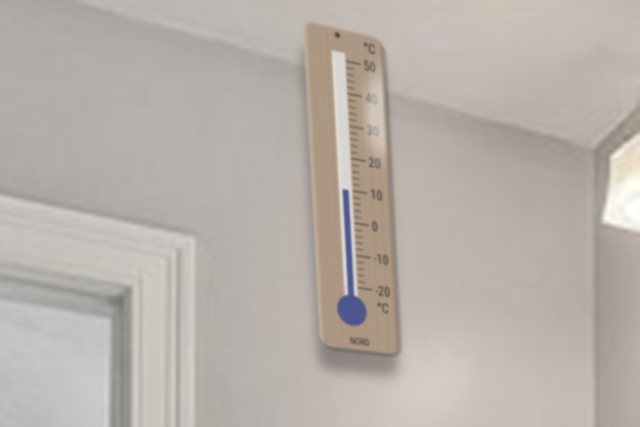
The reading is 10 °C
